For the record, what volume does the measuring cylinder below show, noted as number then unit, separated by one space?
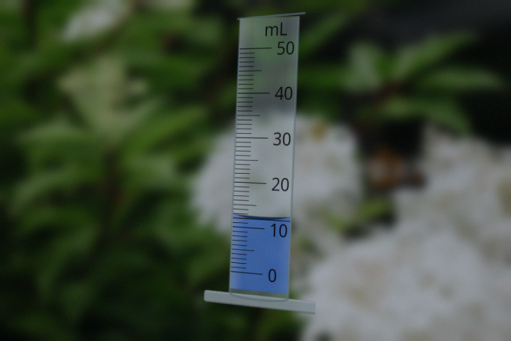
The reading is 12 mL
